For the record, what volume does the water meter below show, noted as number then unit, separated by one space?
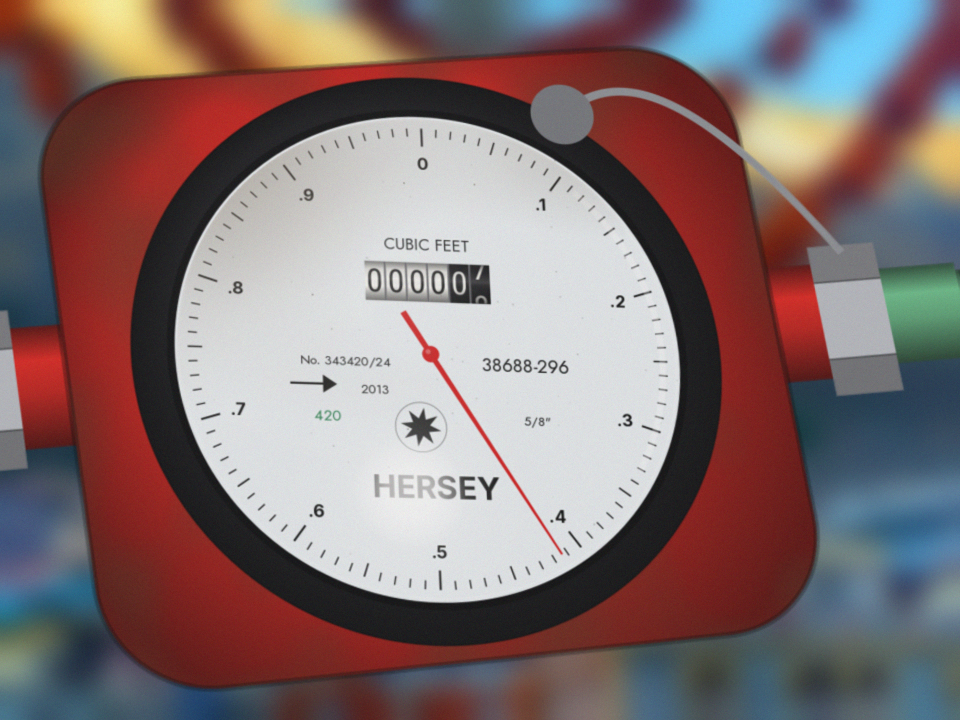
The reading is 7.41 ft³
